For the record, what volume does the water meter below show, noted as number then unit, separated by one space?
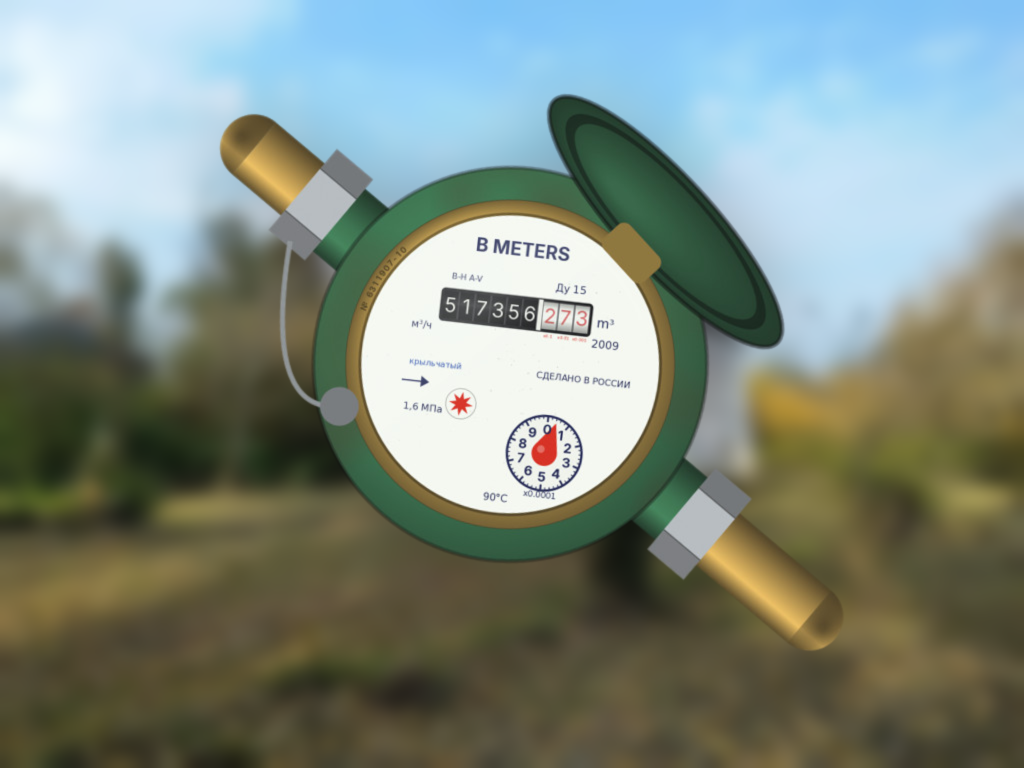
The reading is 517356.2730 m³
